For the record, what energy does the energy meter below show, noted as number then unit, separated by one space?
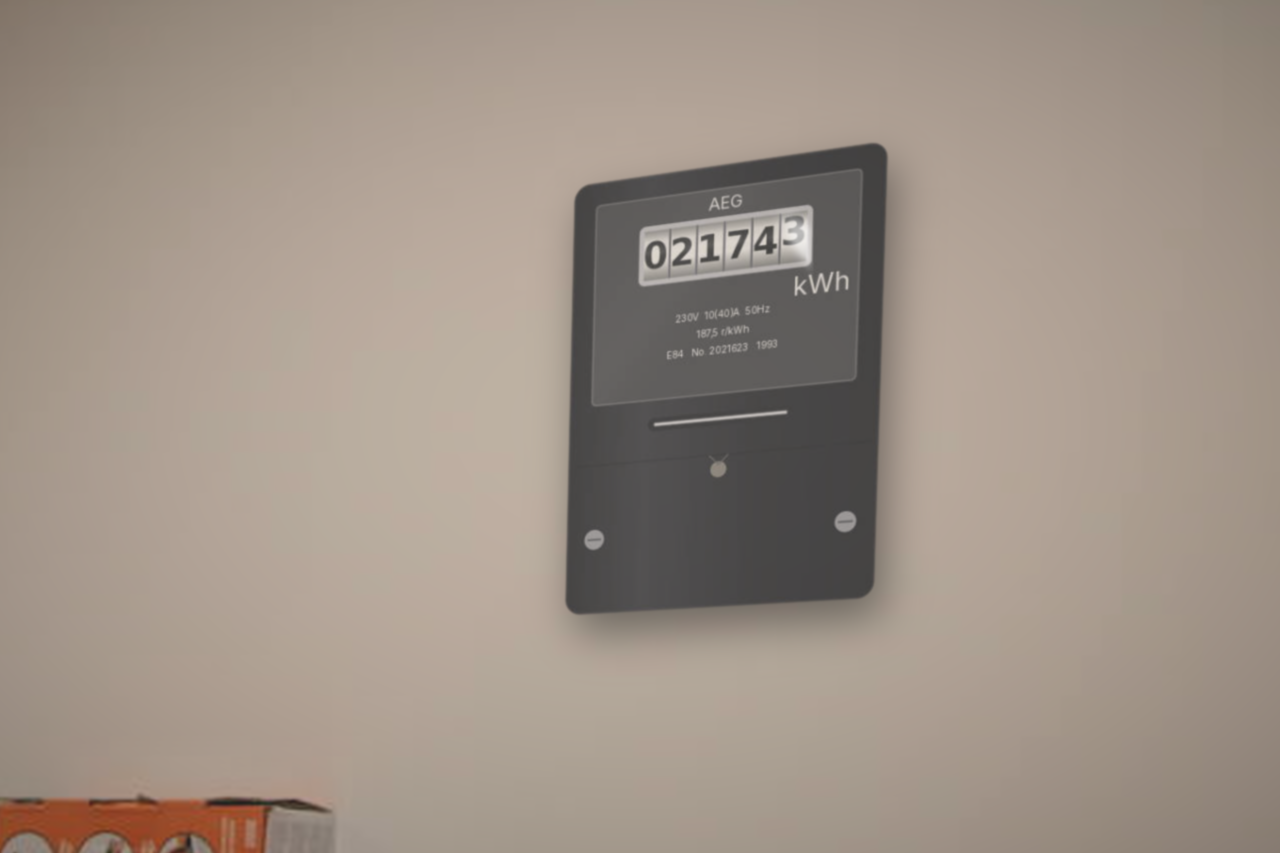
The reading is 21743 kWh
